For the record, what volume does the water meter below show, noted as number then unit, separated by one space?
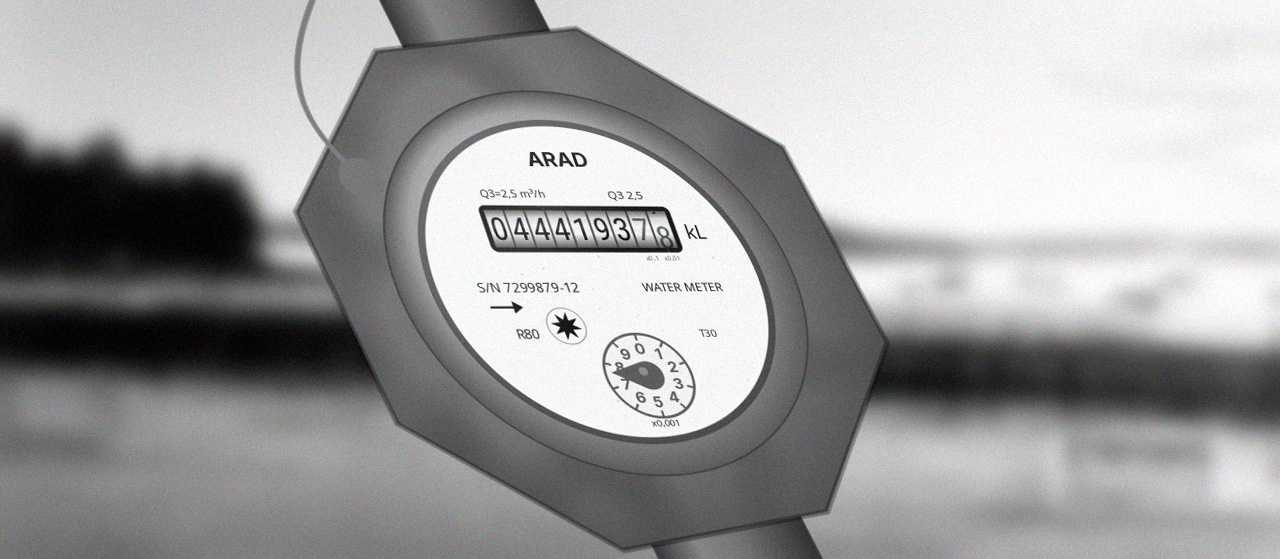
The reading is 444193.777 kL
